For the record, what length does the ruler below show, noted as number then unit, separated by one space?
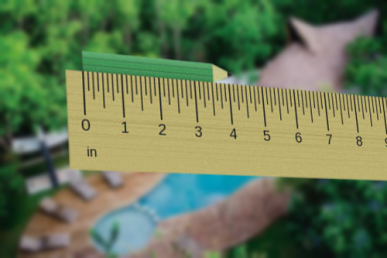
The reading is 4.125 in
